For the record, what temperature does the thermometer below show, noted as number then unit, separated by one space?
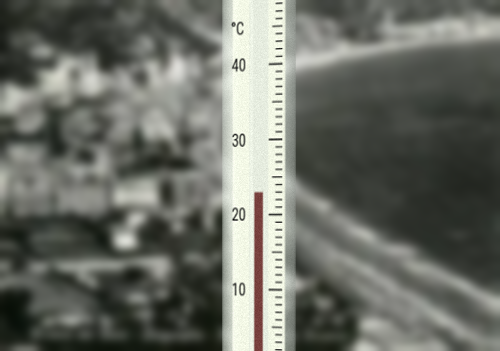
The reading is 23 °C
